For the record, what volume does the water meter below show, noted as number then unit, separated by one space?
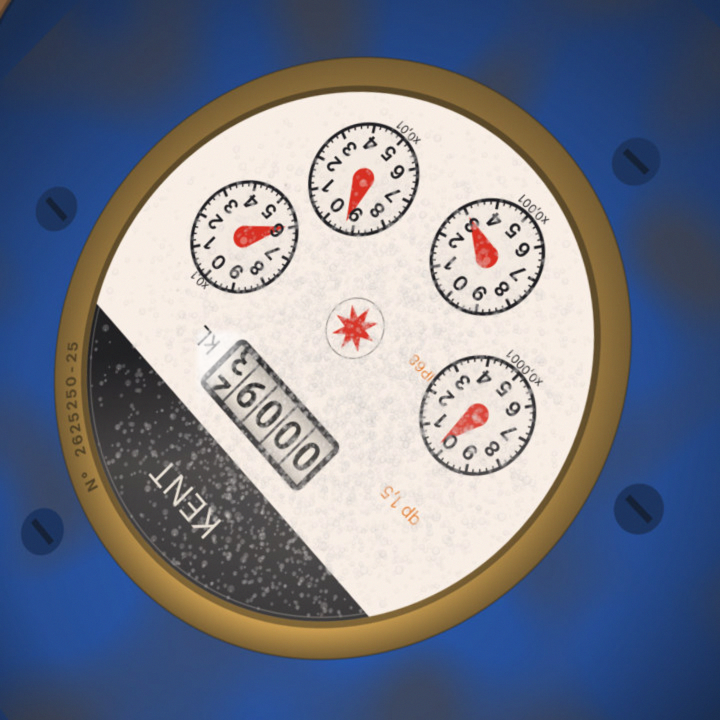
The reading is 92.5930 kL
